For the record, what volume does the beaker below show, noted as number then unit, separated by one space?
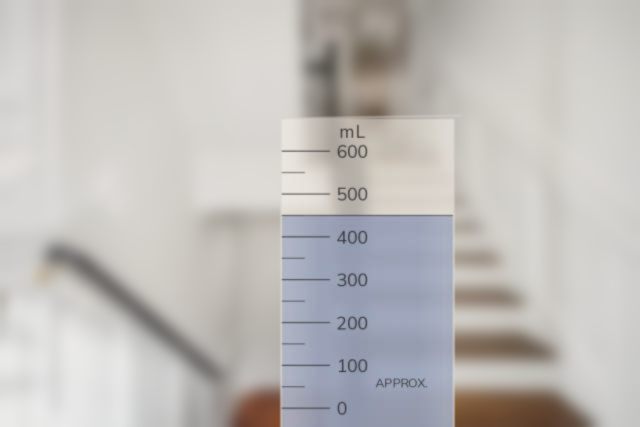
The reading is 450 mL
